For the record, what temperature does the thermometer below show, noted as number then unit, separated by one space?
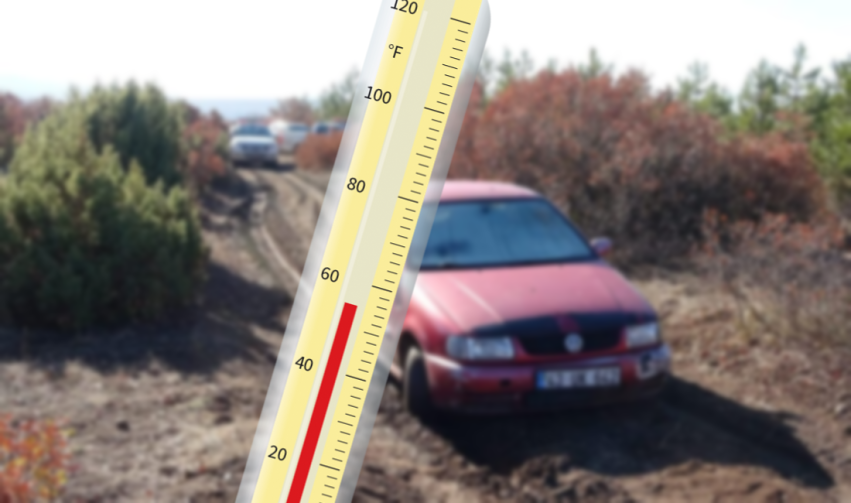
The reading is 55 °F
